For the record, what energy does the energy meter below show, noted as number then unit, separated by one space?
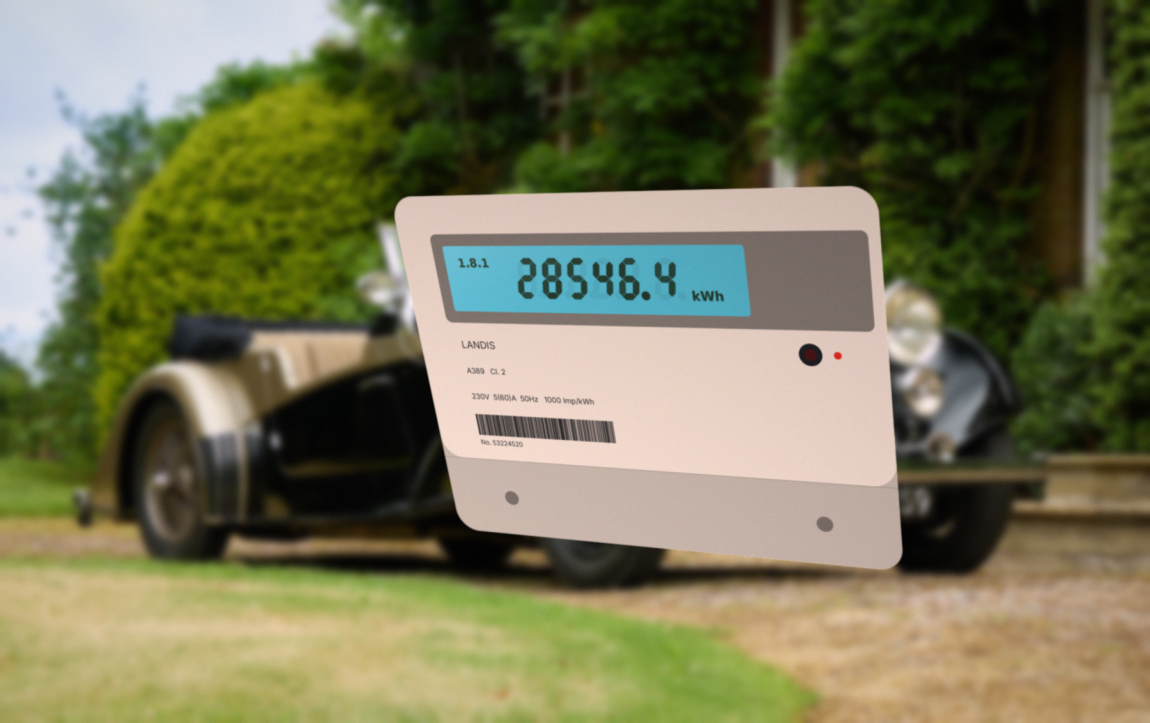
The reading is 28546.4 kWh
